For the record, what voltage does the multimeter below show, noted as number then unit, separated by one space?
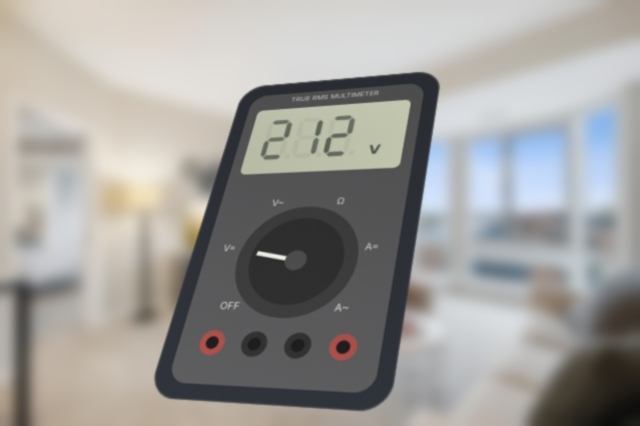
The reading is 212 V
